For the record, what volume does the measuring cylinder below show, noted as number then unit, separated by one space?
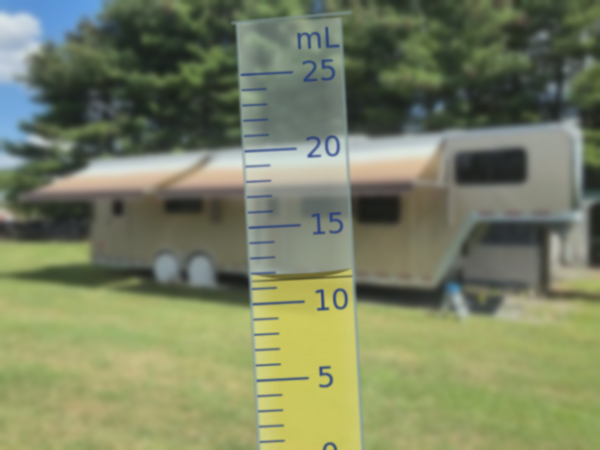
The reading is 11.5 mL
